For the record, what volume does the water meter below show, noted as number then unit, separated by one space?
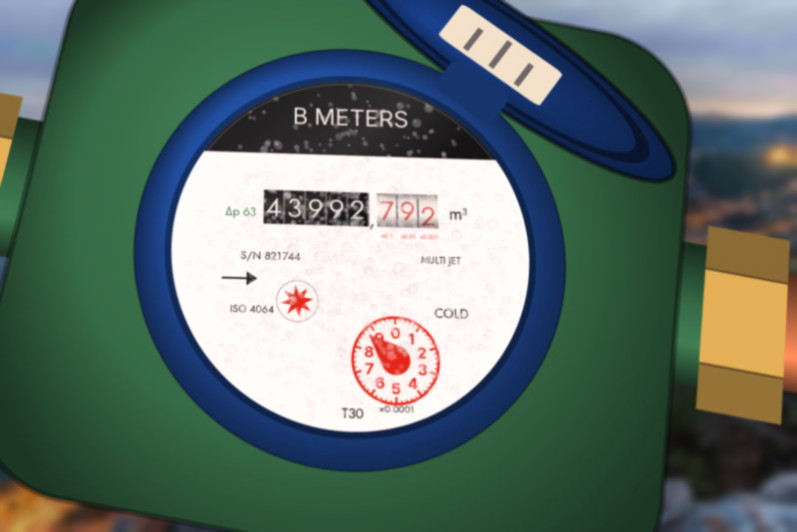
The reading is 43992.7918 m³
